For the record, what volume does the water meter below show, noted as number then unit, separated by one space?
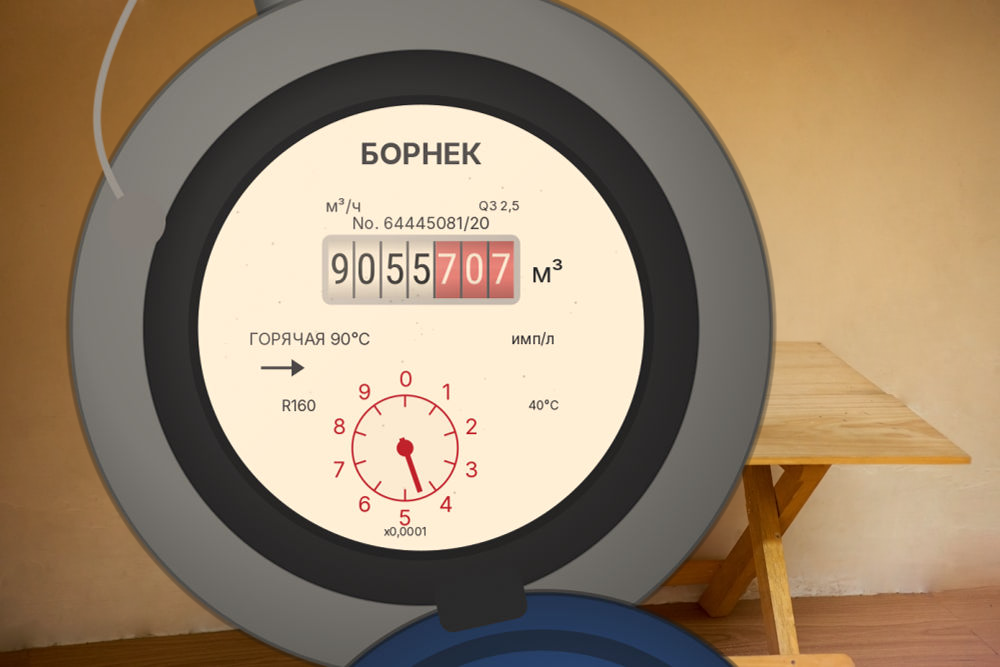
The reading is 9055.7074 m³
